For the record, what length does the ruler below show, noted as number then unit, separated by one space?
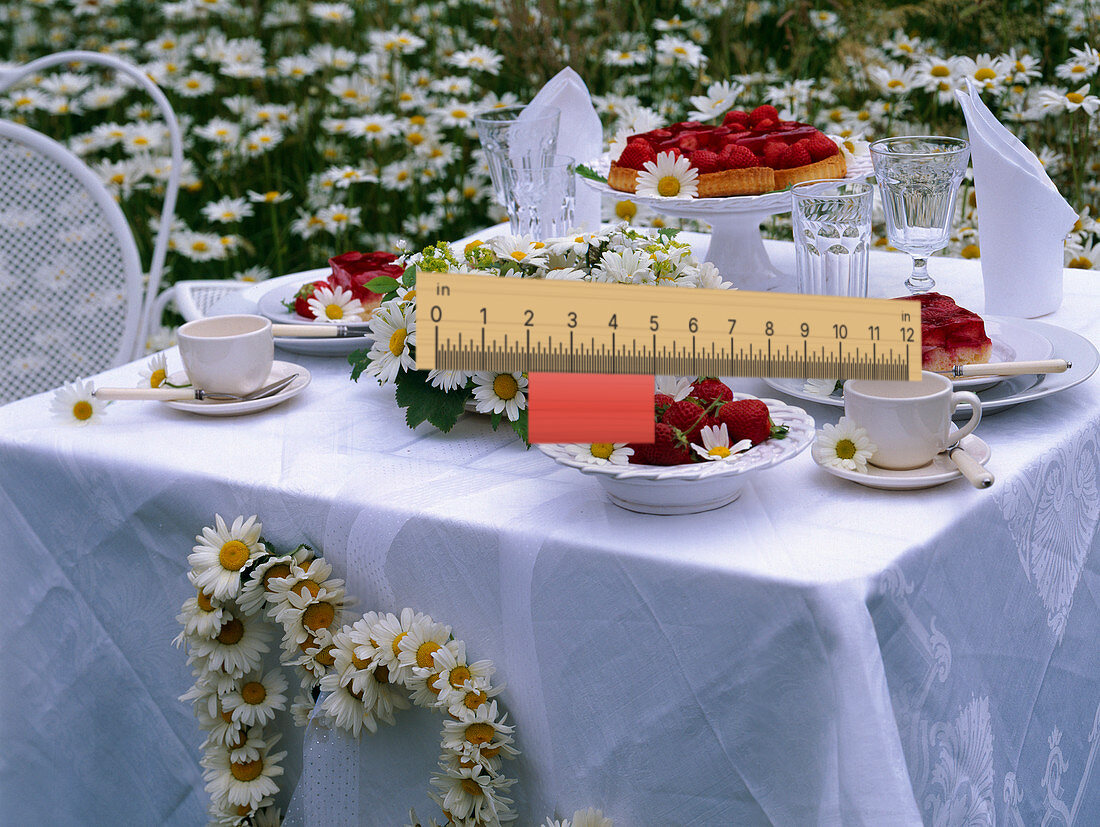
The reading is 3 in
